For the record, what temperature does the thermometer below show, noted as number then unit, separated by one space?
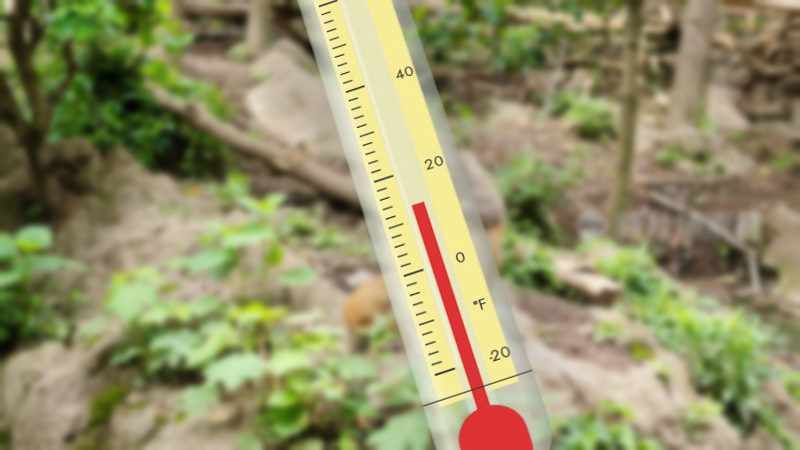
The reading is 13 °F
